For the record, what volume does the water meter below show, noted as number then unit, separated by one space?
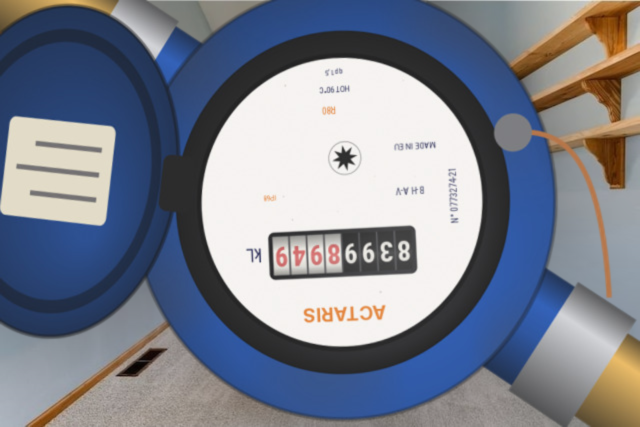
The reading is 8399.8949 kL
